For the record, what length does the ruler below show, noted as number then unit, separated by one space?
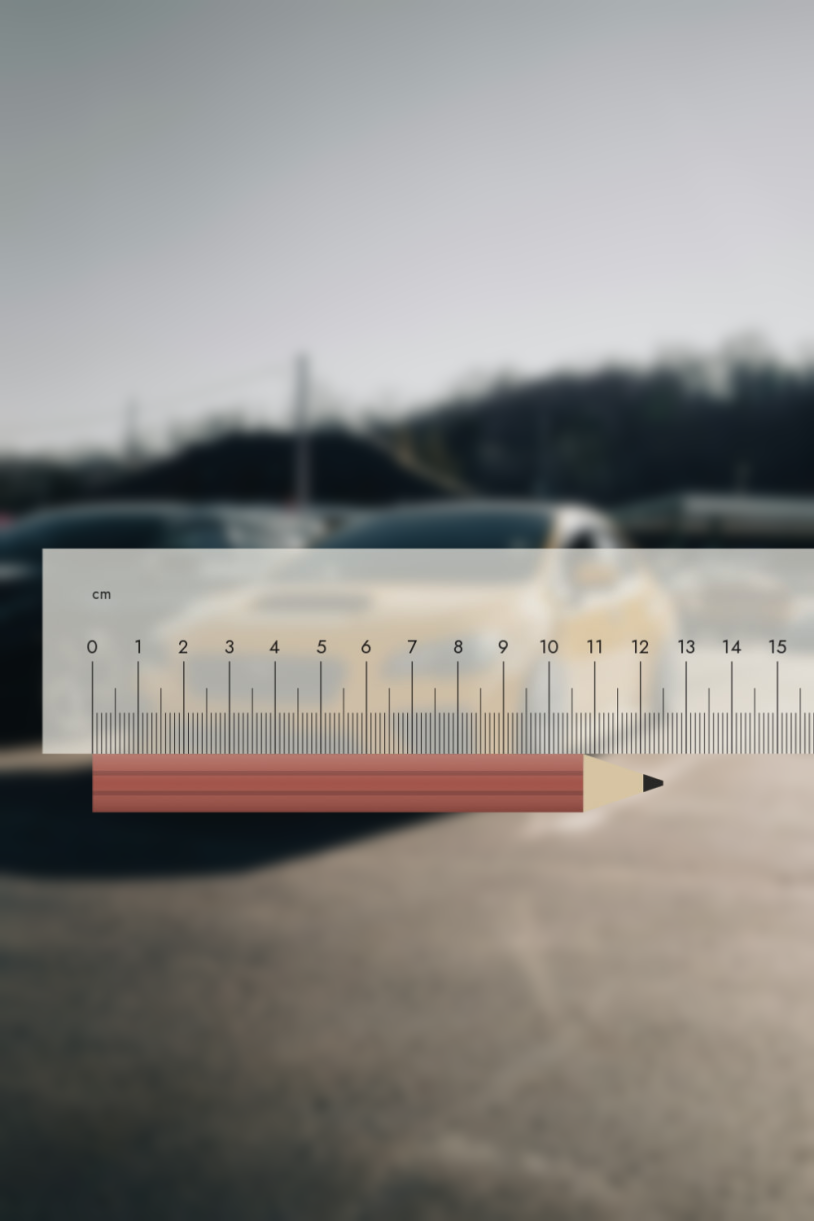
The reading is 12.5 cm
